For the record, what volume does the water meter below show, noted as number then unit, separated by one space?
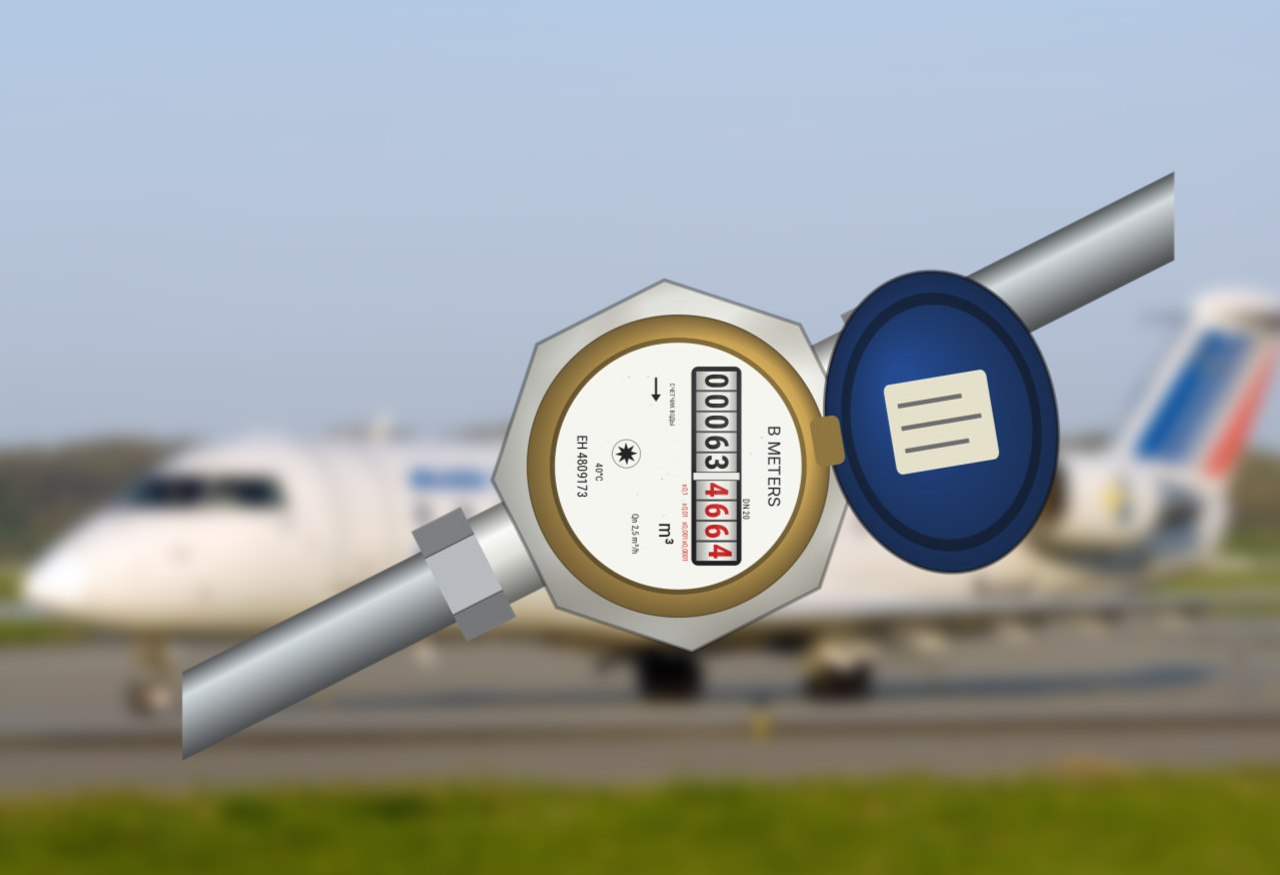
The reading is 63.4664 m³
